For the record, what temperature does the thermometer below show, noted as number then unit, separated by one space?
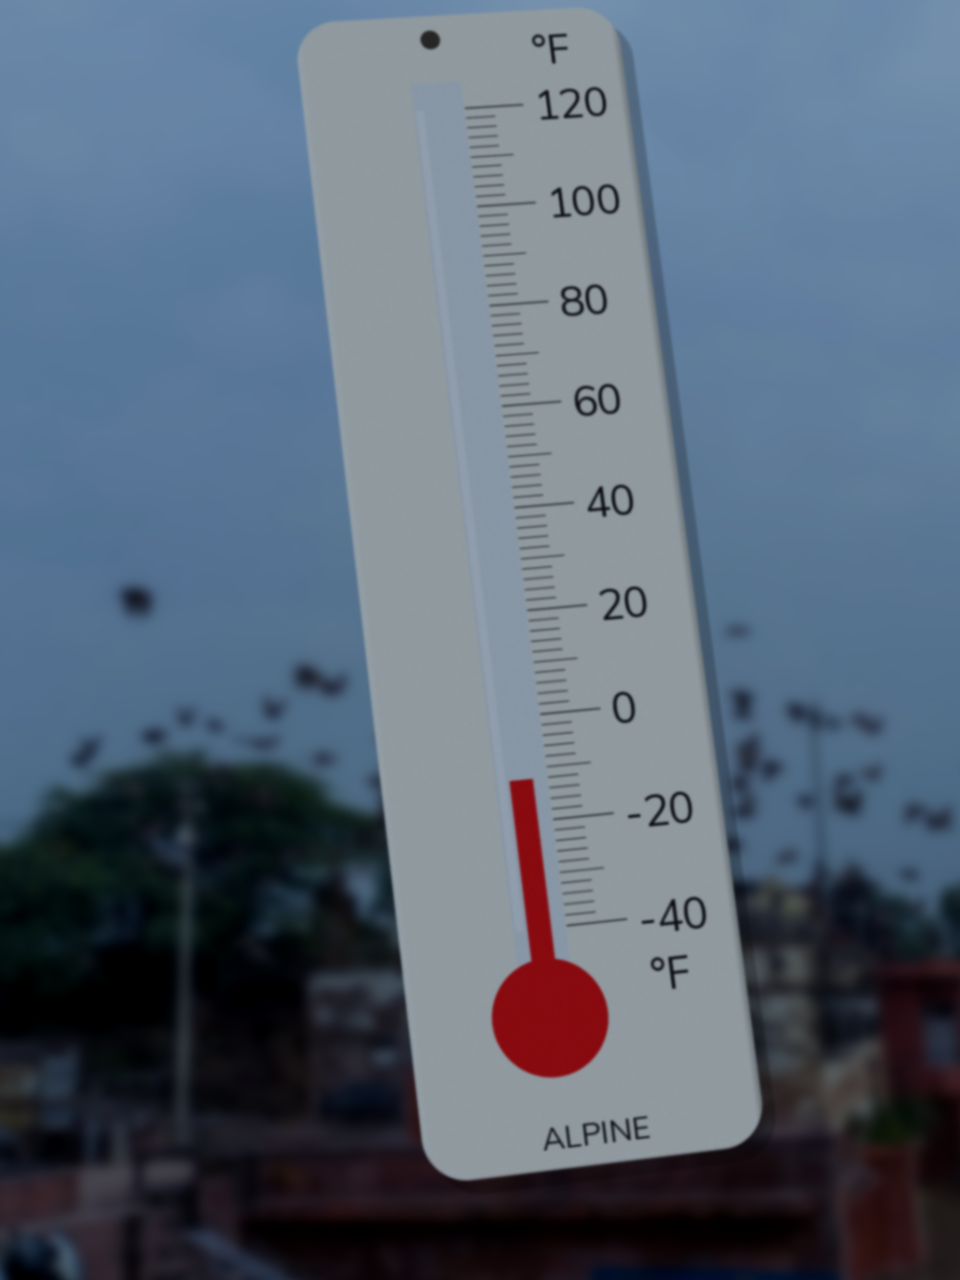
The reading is -12 °F
